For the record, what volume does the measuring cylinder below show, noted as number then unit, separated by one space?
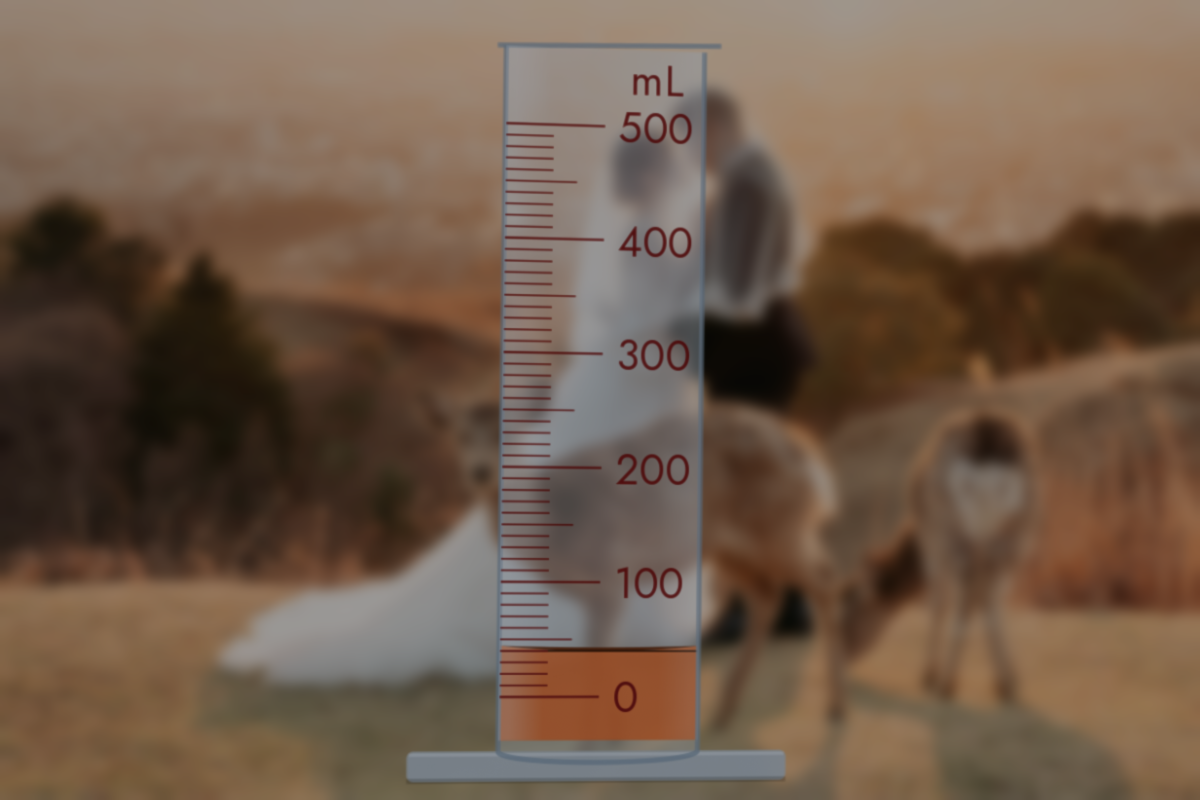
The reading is 40 mL
